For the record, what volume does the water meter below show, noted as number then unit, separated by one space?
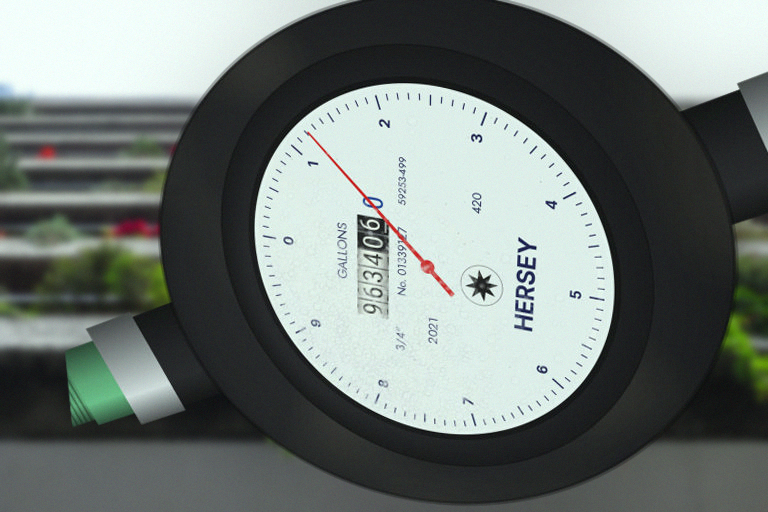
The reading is 9634061.2 gal
